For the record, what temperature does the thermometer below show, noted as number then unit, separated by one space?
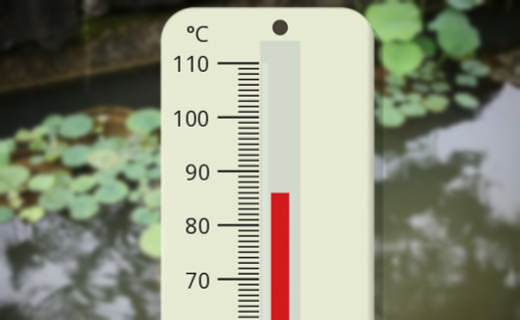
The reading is 86 °C
